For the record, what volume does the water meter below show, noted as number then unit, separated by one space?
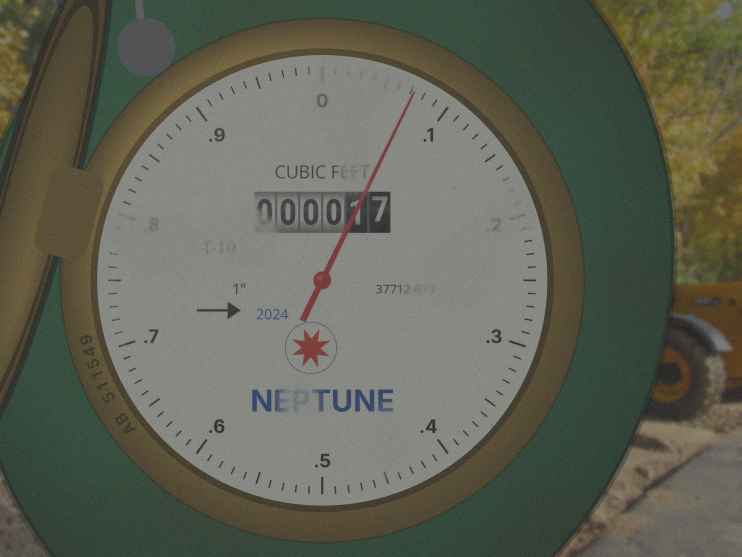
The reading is 17.07 ft³
